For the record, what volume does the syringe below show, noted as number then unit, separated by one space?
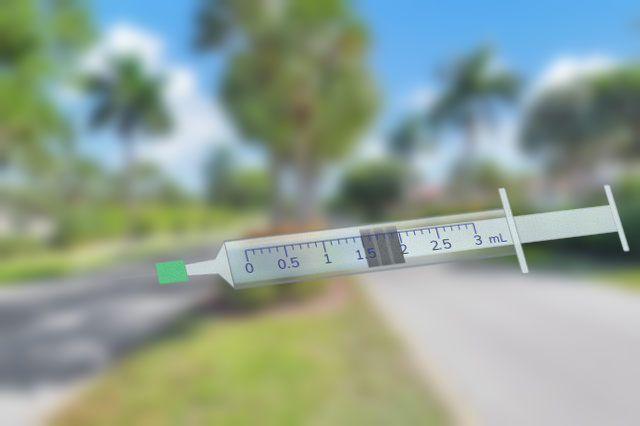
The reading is 1.5 mL
